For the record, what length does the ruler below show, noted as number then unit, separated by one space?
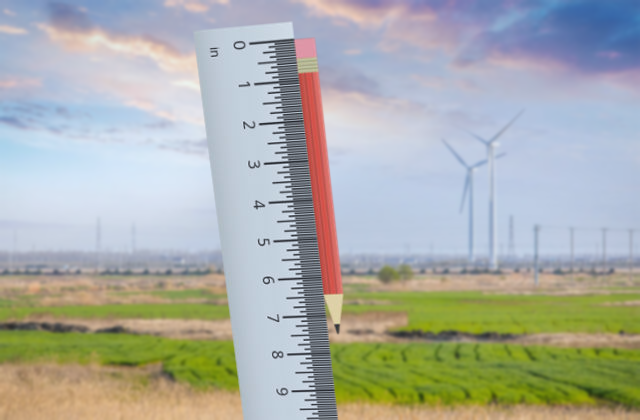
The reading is 7.5 in
